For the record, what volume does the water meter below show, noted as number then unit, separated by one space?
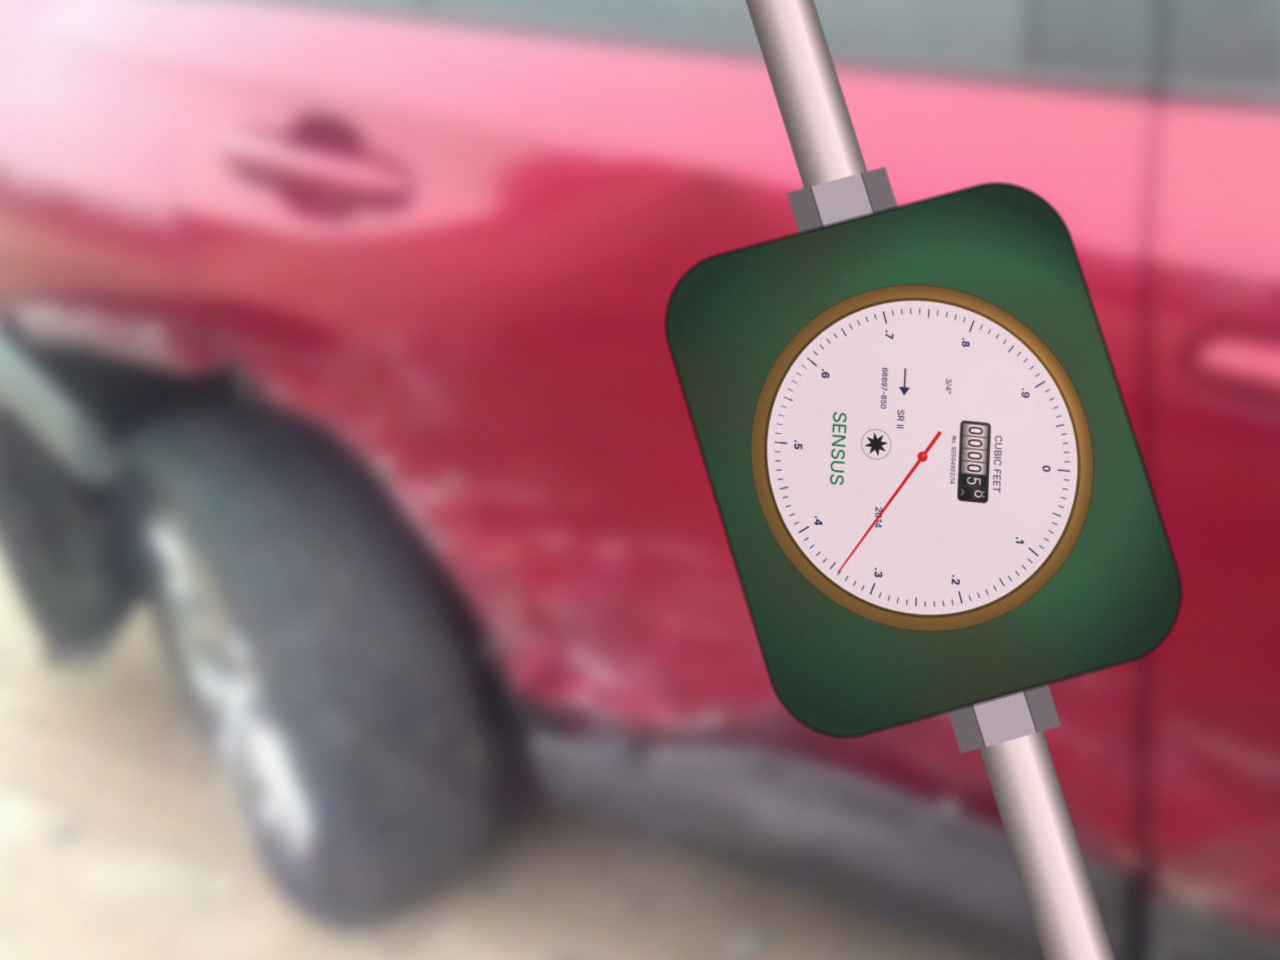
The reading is 58.34 ft³
